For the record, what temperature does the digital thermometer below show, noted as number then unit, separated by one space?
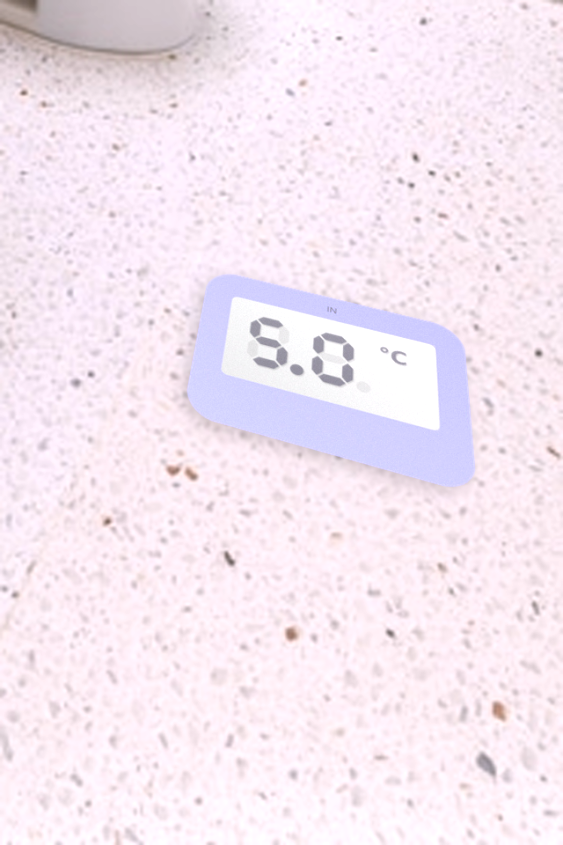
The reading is 5.0 °C
